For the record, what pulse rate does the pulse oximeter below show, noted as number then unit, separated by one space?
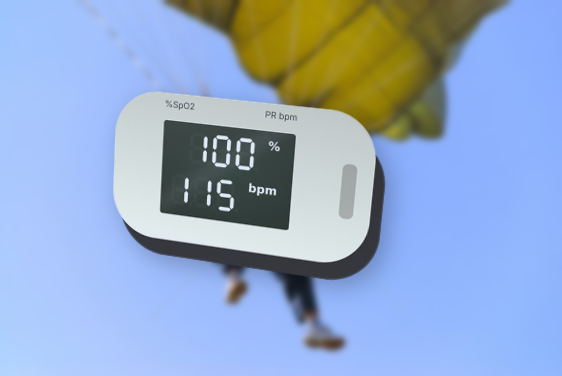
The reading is 115 bpm
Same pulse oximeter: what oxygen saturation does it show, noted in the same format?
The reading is 100 %
